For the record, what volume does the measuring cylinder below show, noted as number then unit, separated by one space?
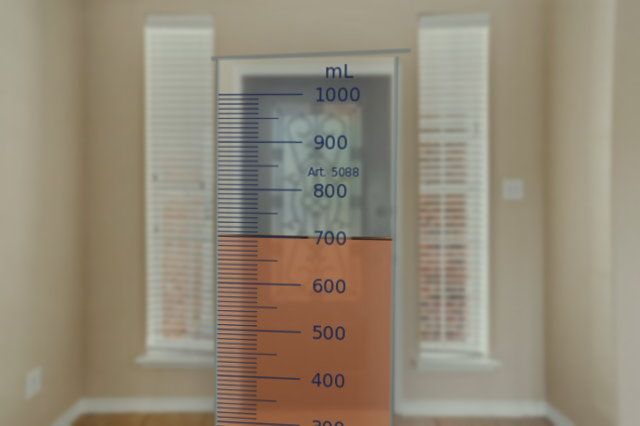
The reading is 700 mL
